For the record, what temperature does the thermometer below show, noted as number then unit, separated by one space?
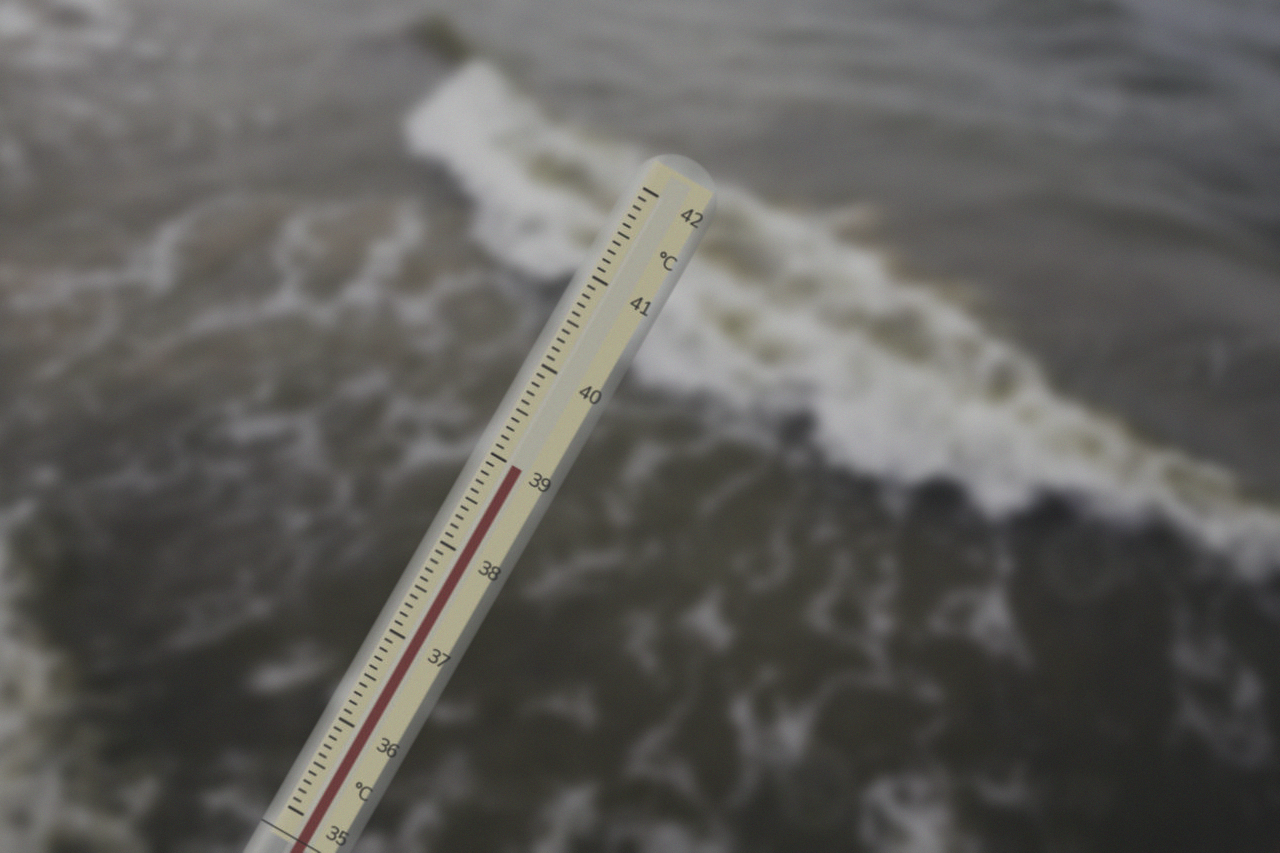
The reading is 39 °C
